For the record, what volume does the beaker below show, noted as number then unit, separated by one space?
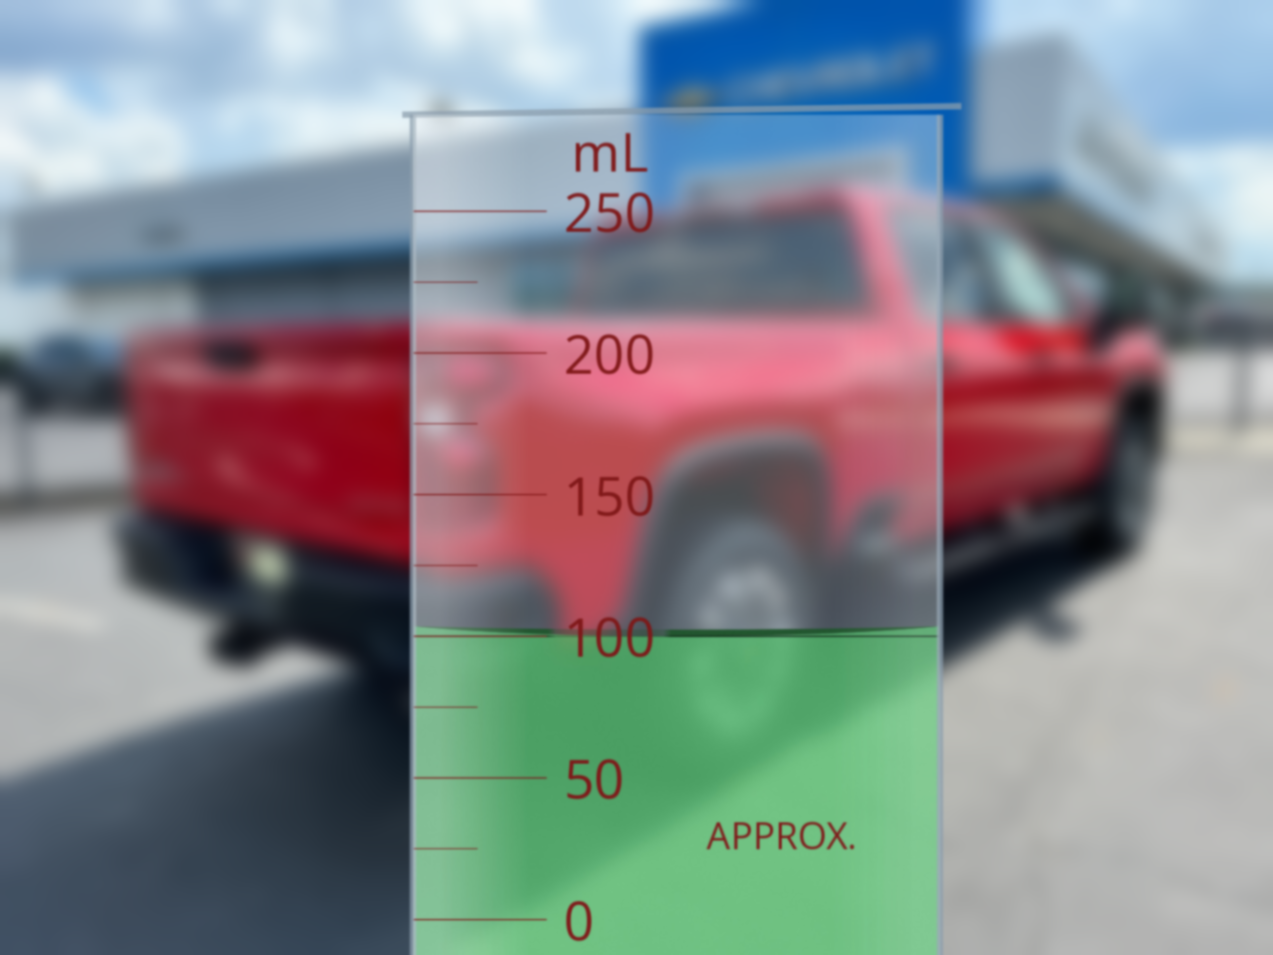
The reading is 100 mL
